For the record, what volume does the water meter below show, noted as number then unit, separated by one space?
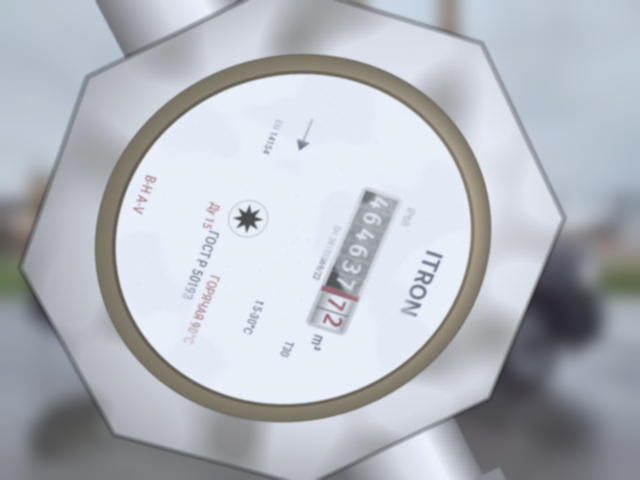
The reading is 464637.72 m³
